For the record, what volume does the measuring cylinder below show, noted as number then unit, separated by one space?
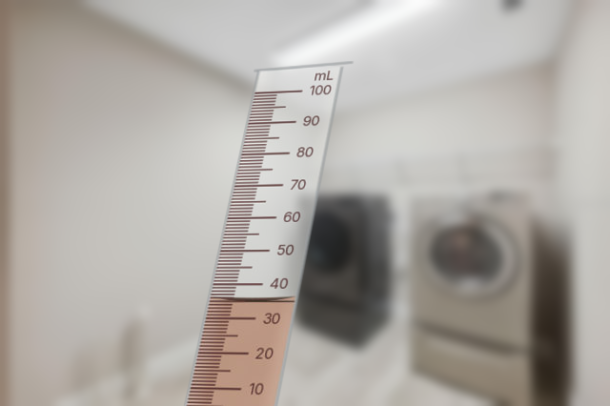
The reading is 35 mL
